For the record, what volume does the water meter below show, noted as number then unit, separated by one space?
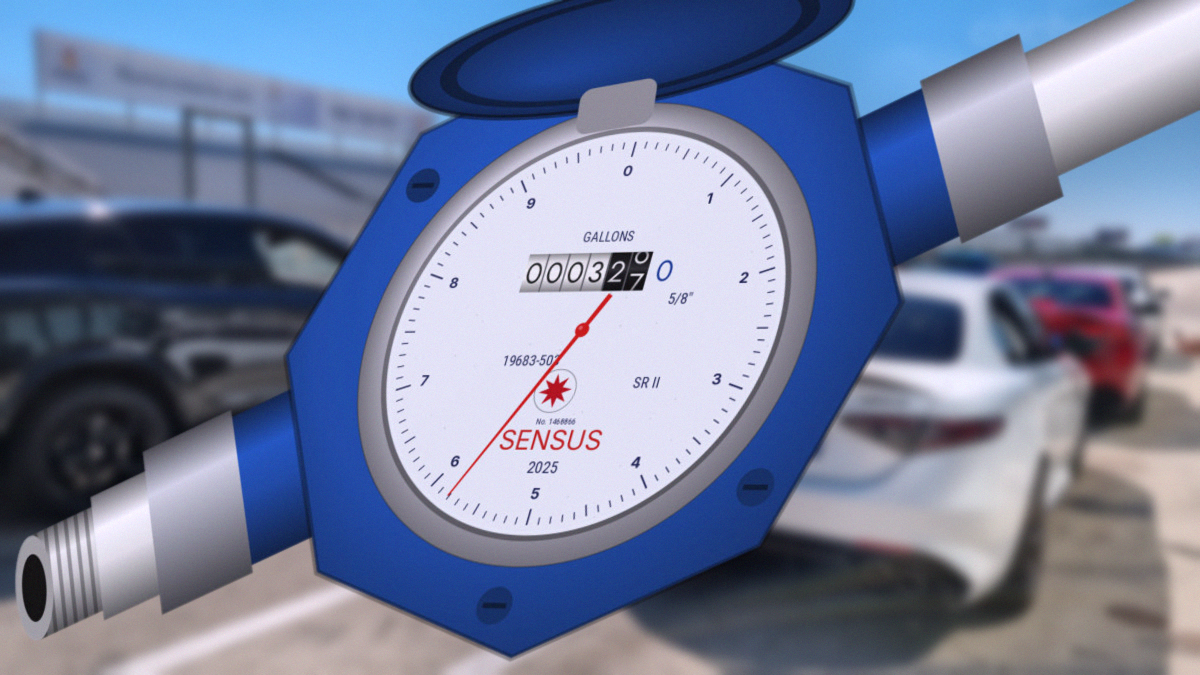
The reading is 3265.8 gal
